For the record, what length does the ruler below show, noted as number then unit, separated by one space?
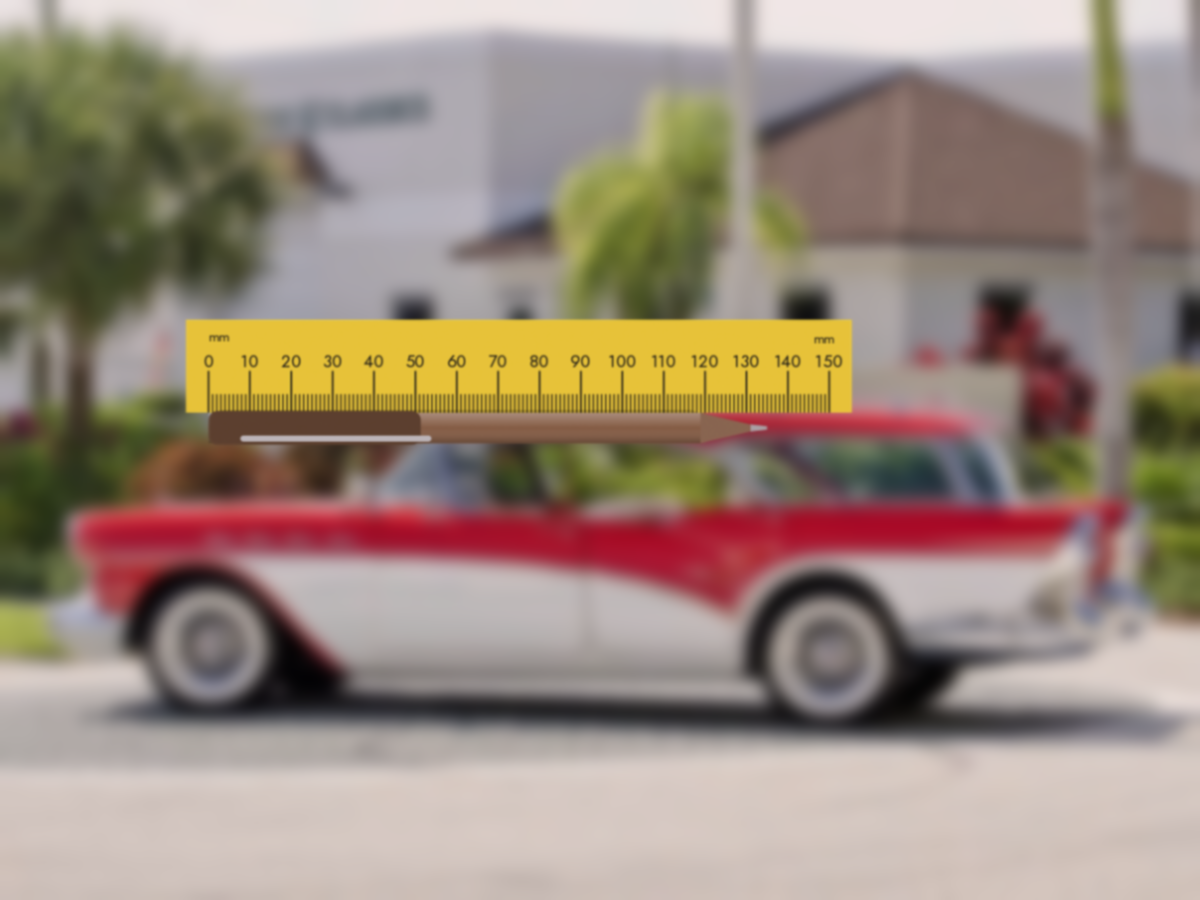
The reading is 135 mm
